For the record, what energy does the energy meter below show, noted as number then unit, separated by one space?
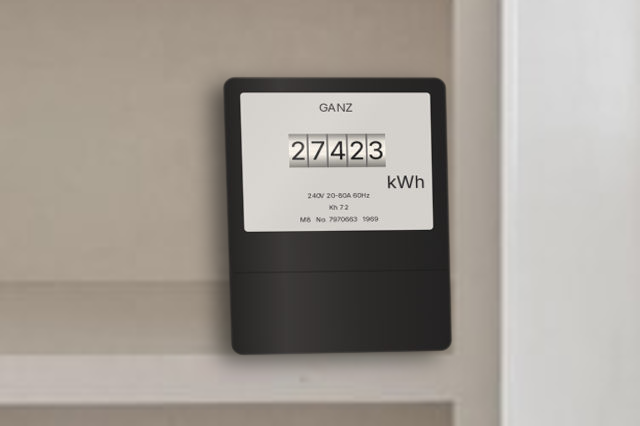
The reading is 27423 kWh
